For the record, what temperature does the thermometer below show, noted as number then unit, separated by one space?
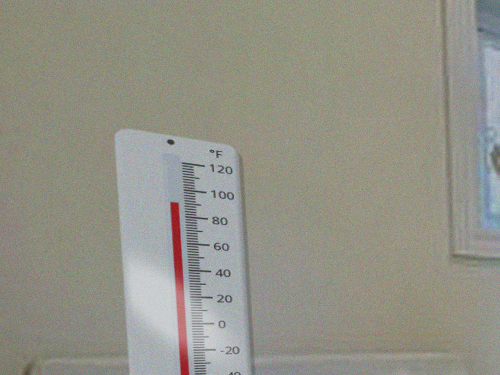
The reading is 90 °F
